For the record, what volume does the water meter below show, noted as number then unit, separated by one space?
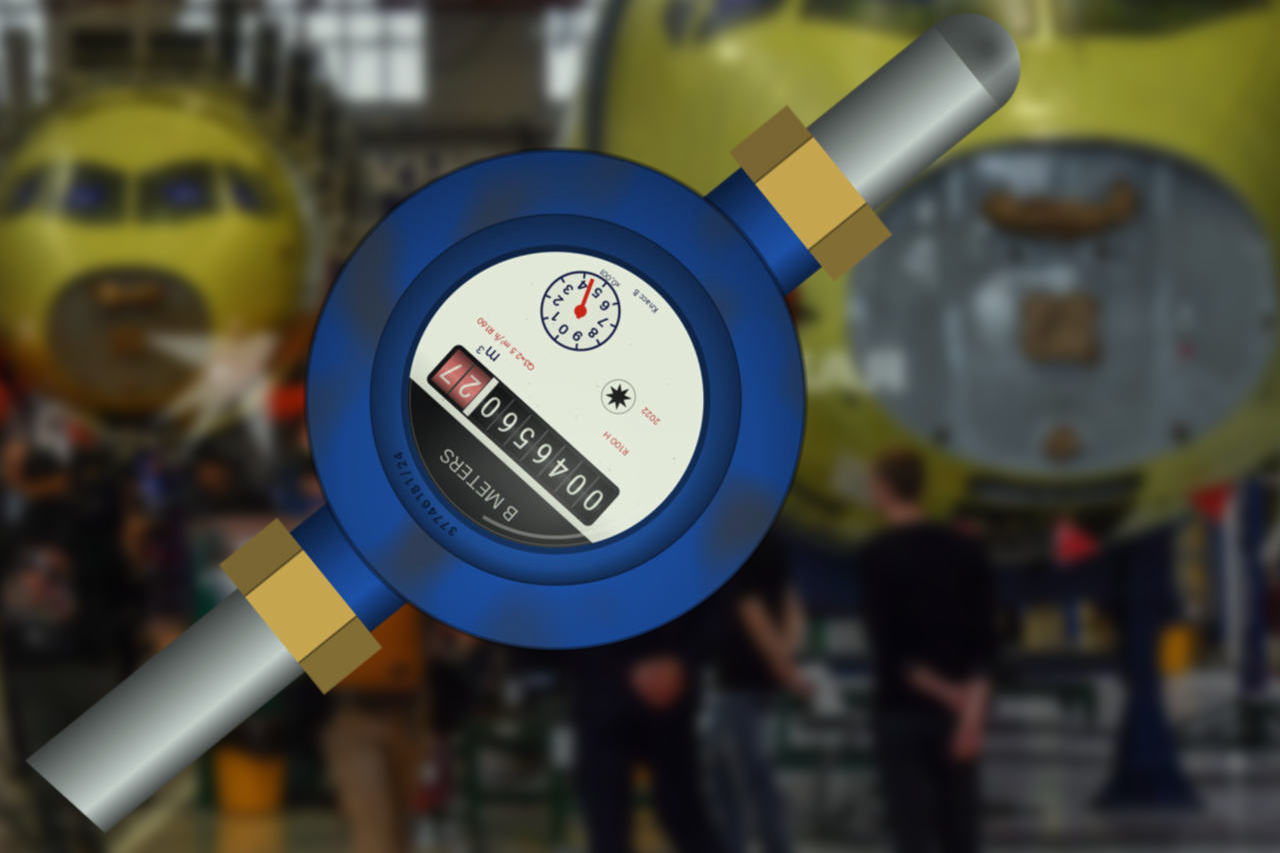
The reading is 46560.274 m³
